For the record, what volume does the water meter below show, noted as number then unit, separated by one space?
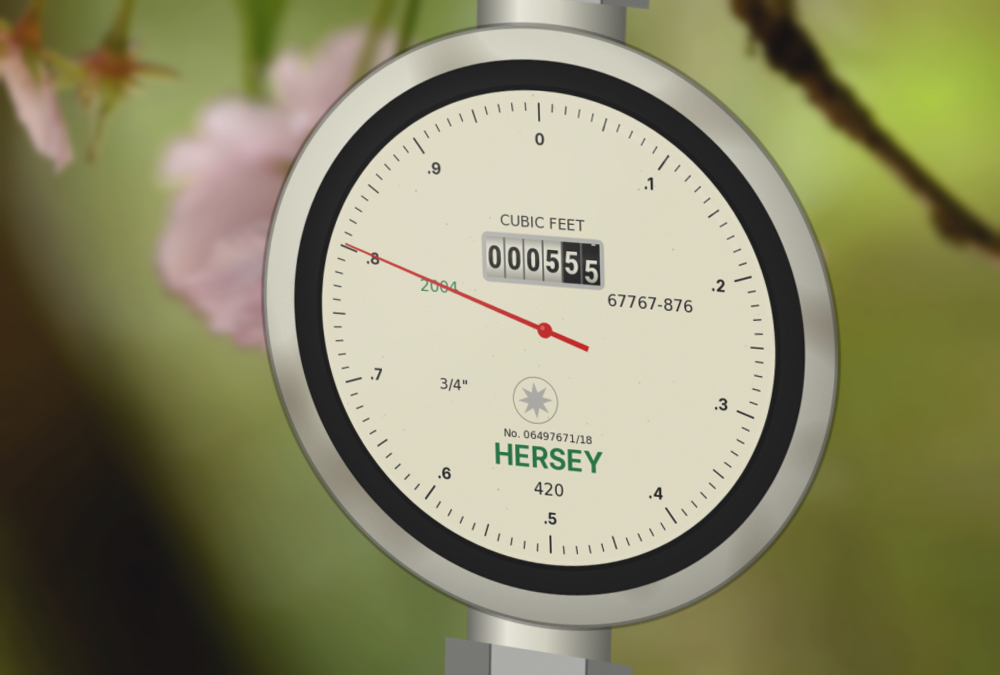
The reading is 554.80 ft³
